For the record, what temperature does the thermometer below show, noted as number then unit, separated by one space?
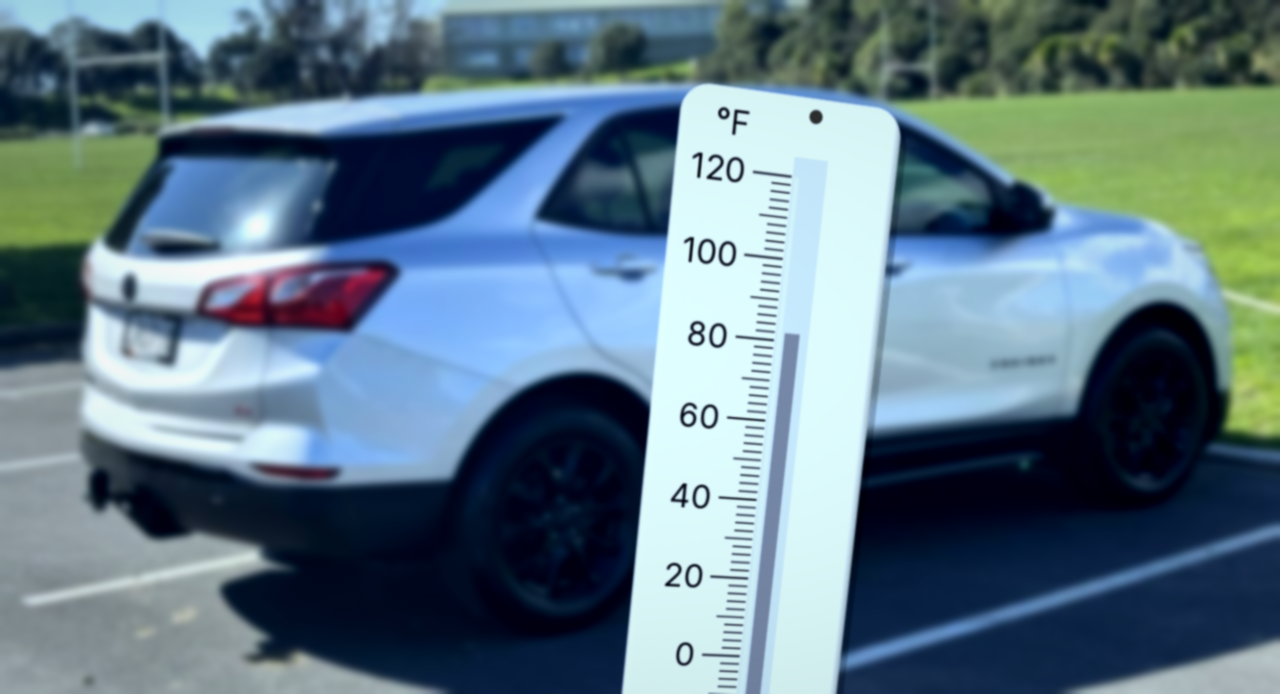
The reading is 82 °F
